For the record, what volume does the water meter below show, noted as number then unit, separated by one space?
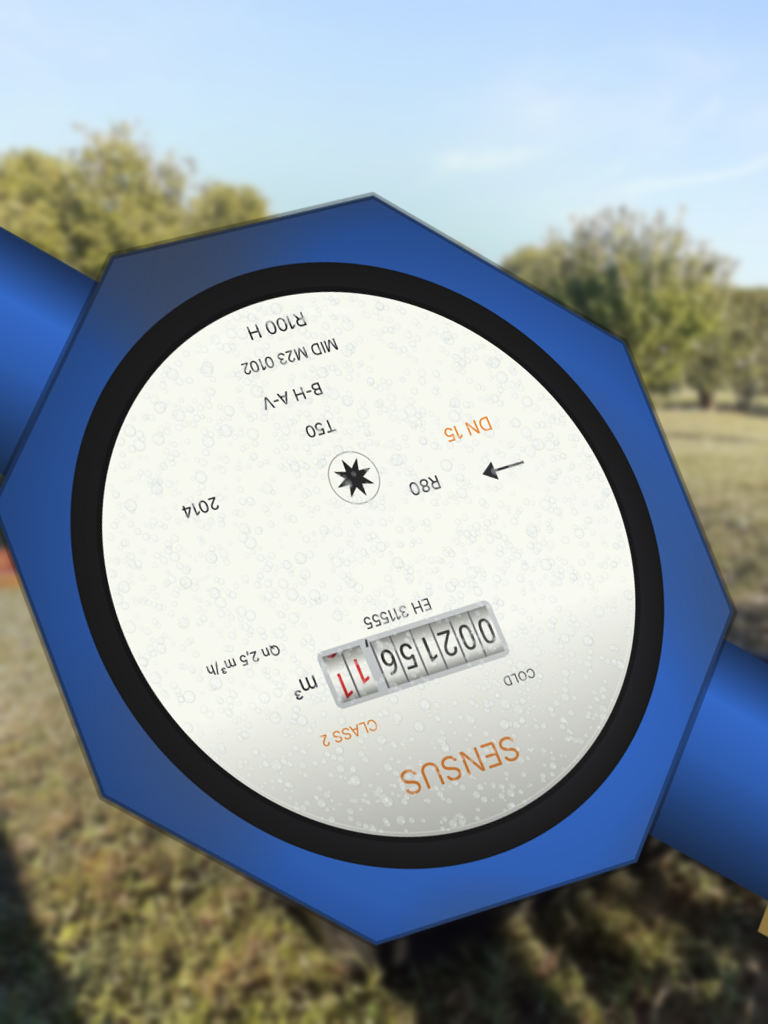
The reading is 2156.11 m³
